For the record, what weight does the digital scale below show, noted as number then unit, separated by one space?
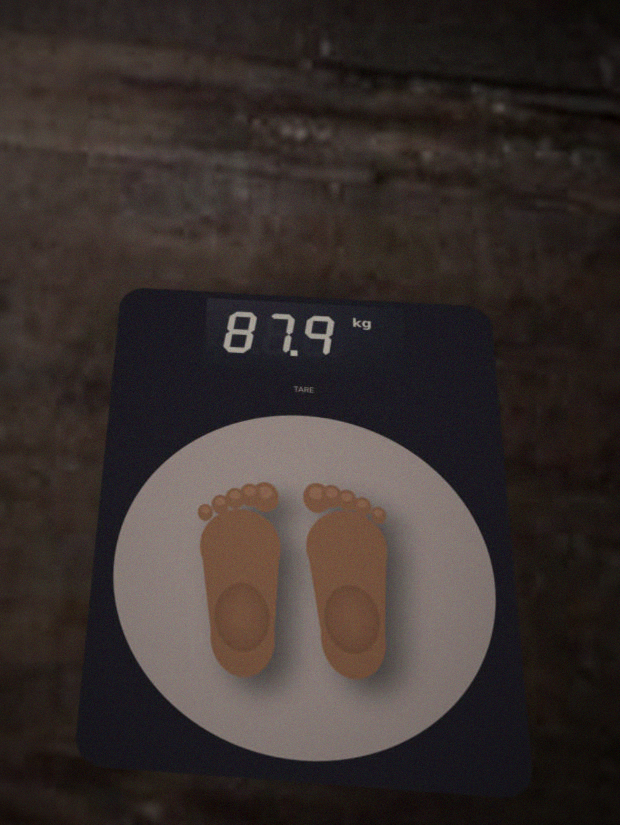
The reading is 87.9 kg
